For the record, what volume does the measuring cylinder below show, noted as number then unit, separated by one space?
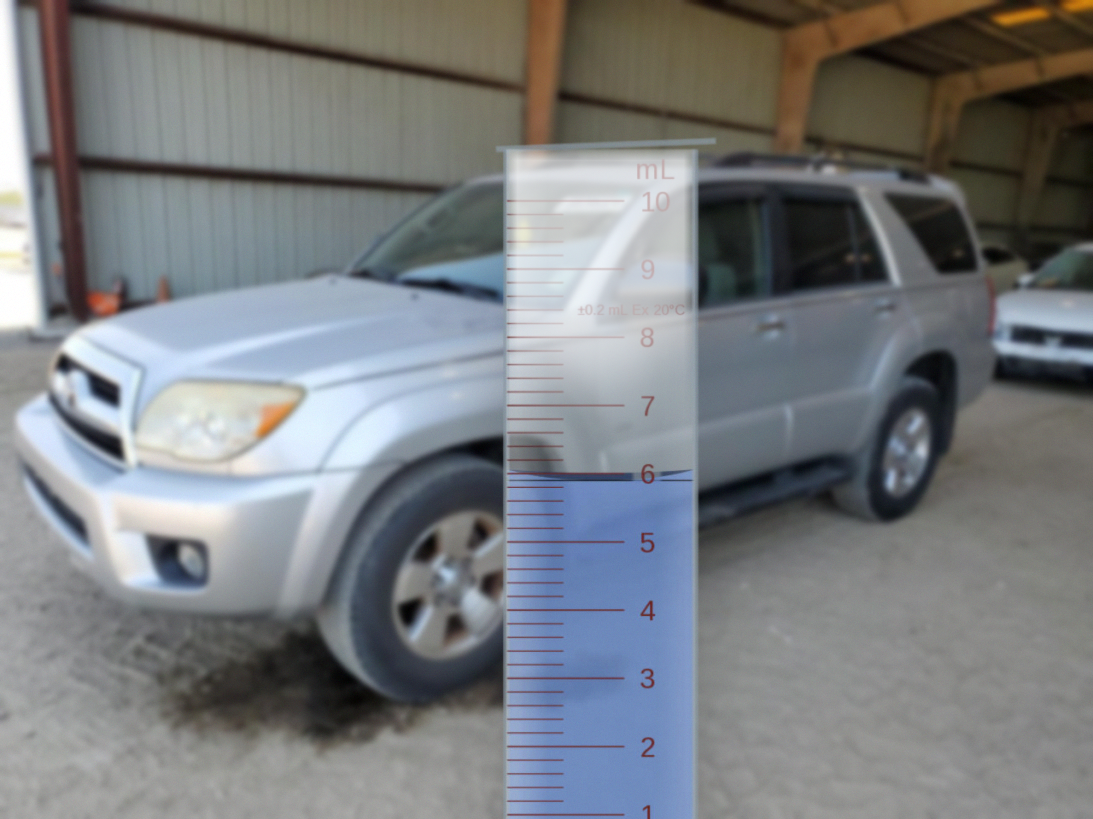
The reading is 5.9 mL
